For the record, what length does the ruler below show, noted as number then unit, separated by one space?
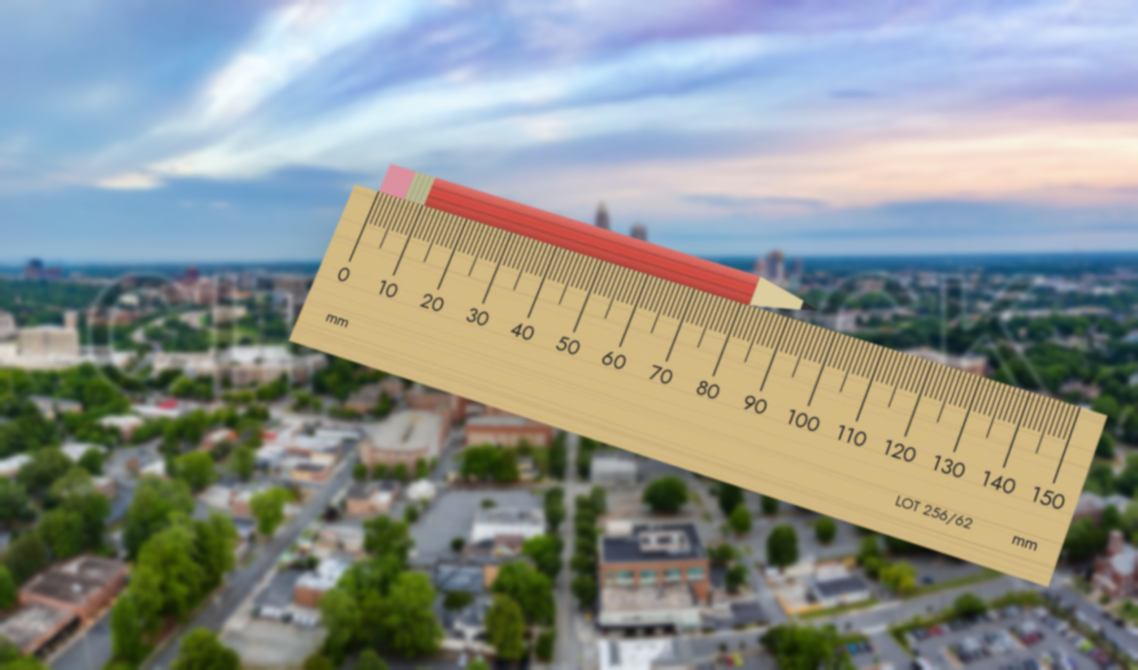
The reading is 95 mm
